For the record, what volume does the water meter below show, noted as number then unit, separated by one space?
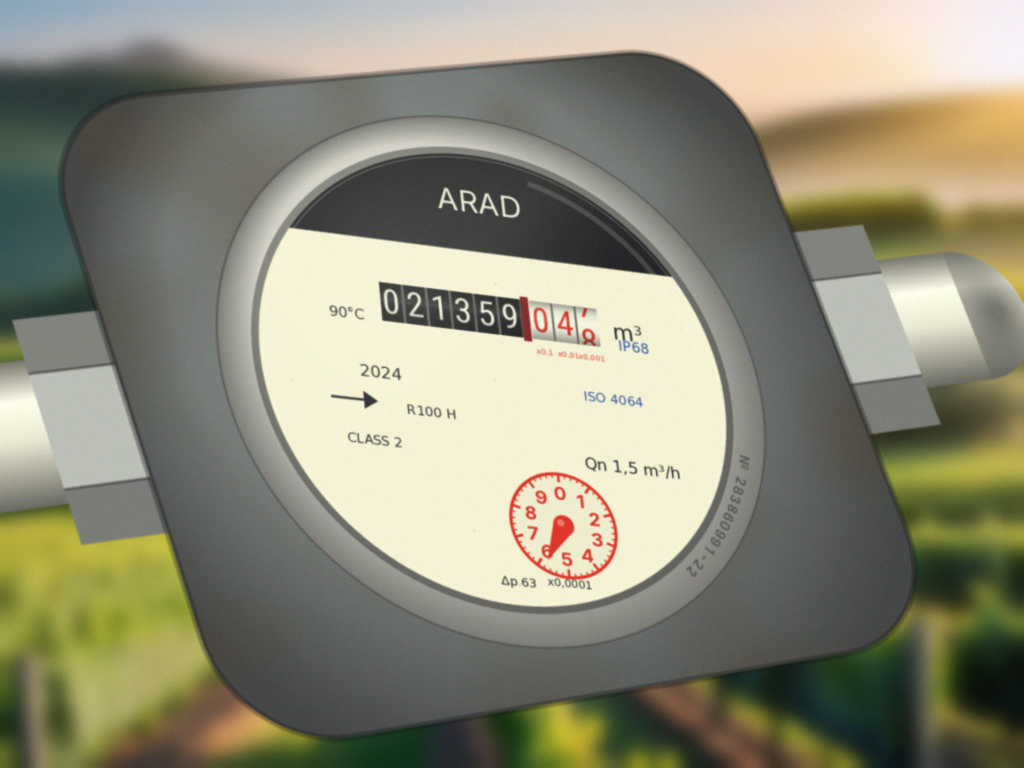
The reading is 21359.0475 m³
